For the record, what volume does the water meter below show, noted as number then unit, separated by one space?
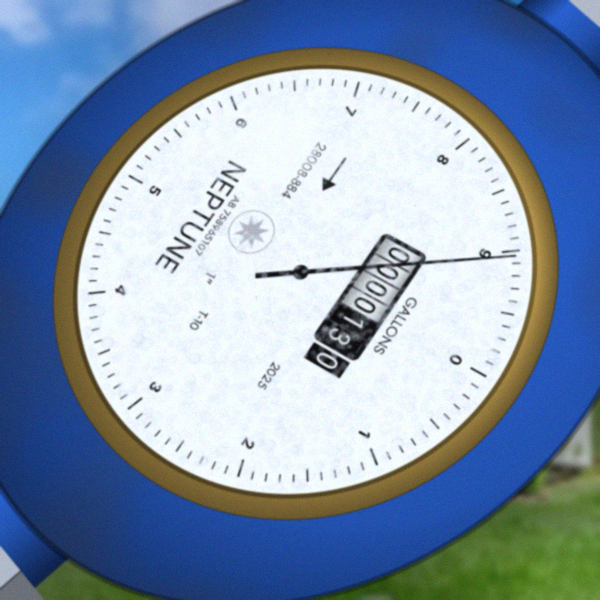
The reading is 129.0 gal
